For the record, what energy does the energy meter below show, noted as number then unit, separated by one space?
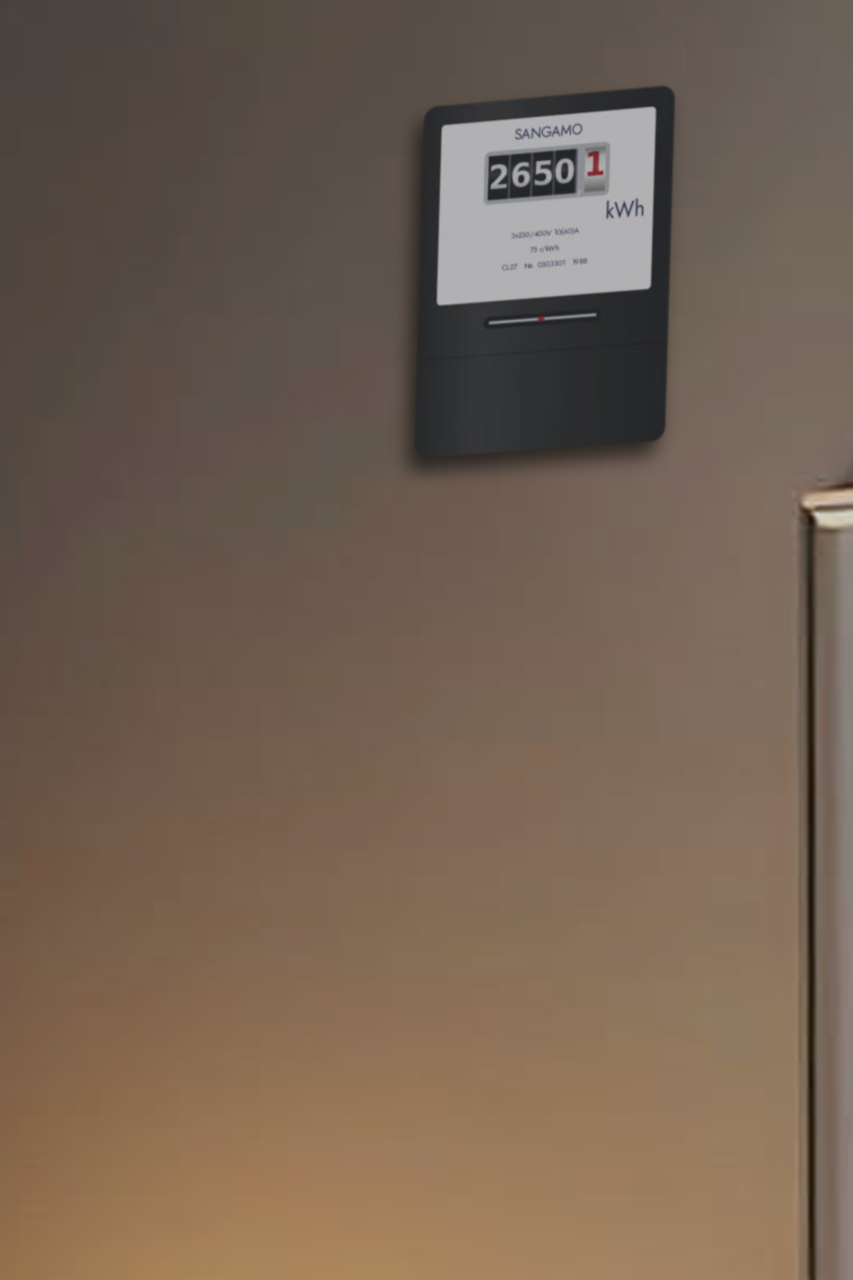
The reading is 2650.1 kWh
